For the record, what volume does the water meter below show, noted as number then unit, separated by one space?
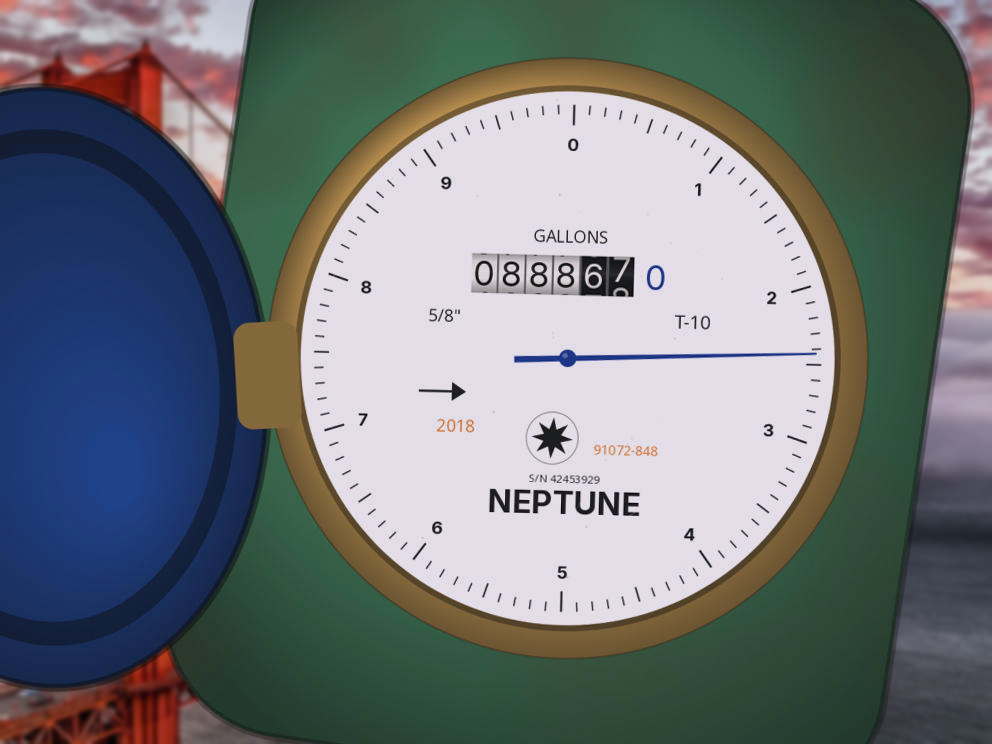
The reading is 888672.4 gal
